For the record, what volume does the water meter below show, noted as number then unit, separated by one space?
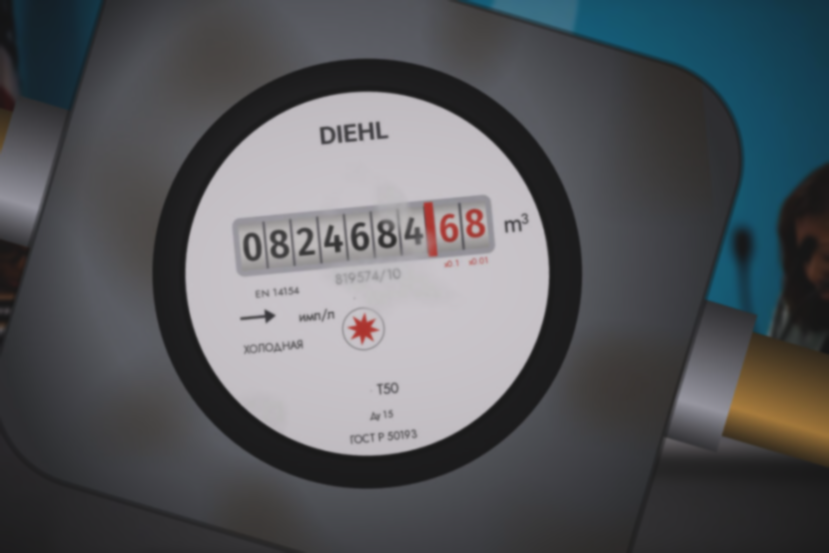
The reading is 824684.68 m³
